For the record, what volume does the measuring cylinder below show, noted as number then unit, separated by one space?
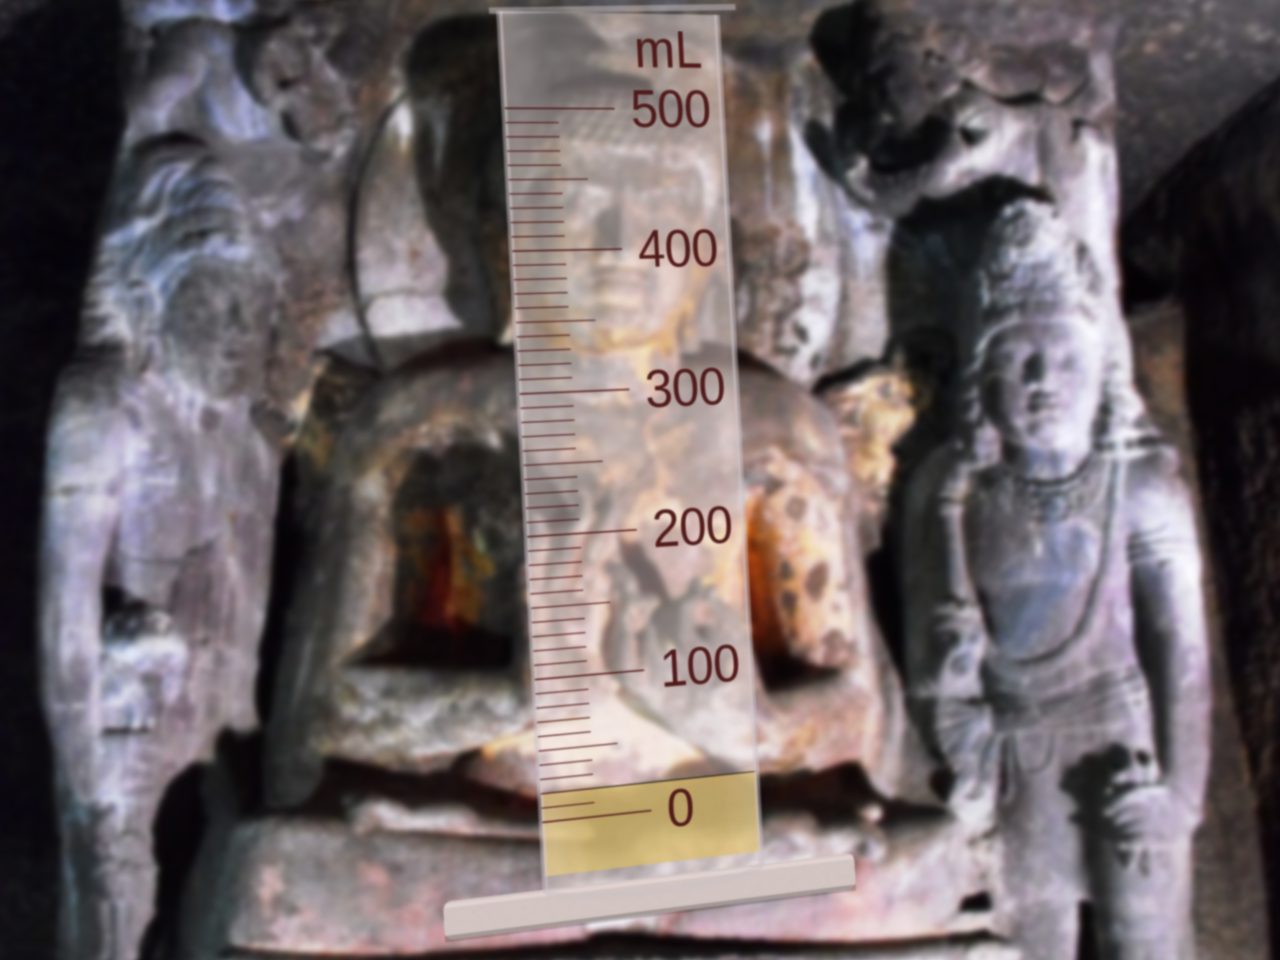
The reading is 20 mL
